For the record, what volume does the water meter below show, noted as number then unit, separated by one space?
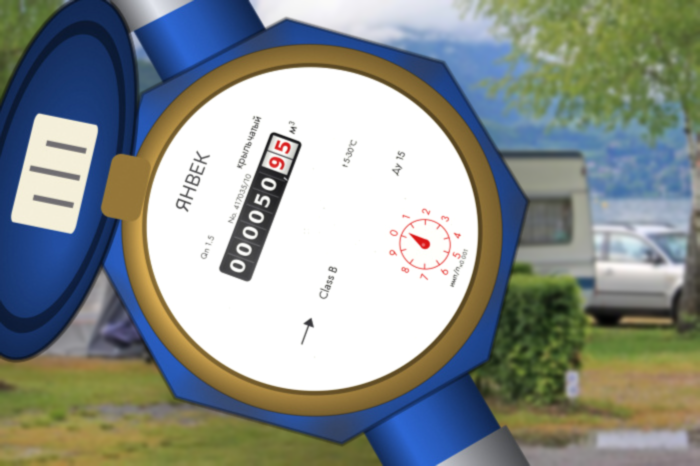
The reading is 50.950 m³
